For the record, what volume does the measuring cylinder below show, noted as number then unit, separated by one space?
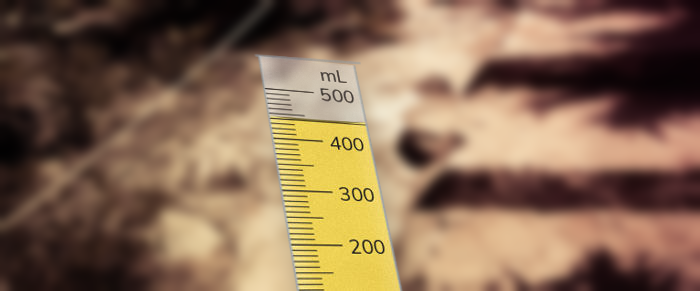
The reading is 440 mL
